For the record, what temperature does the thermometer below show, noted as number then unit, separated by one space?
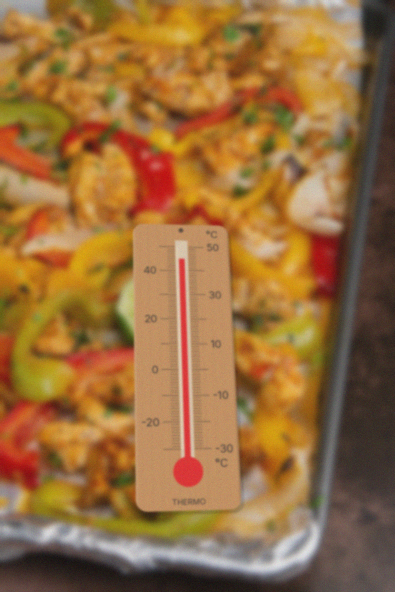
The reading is 45 °C
